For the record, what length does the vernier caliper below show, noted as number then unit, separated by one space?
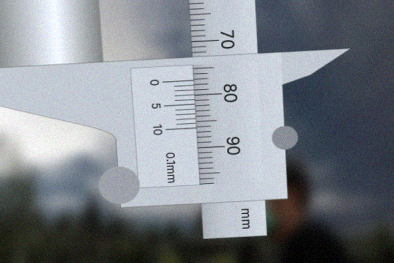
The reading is 77.2 mm
